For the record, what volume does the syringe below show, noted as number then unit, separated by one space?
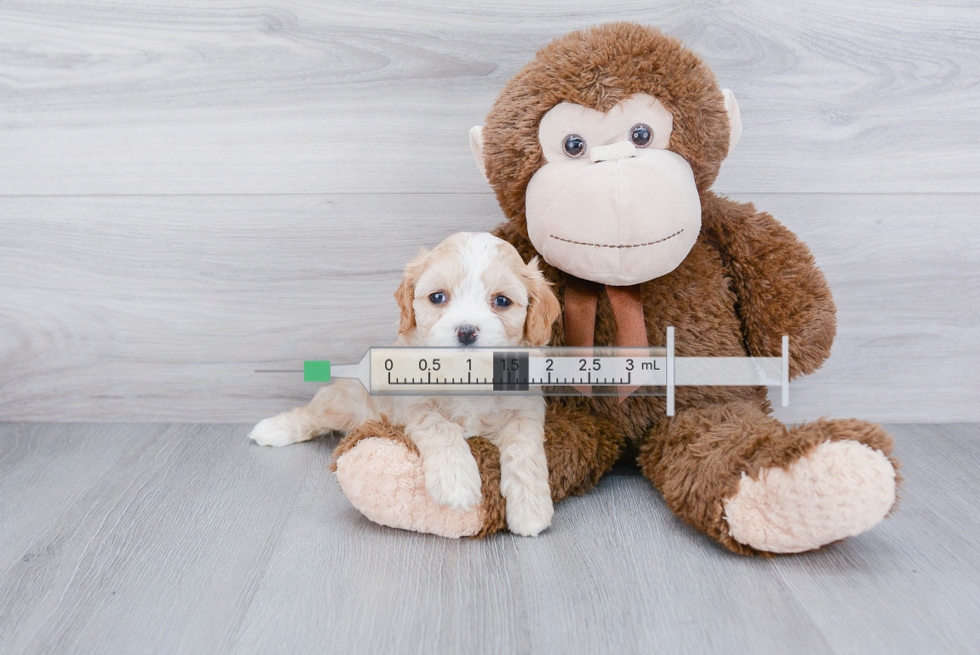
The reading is 1.3 mL
